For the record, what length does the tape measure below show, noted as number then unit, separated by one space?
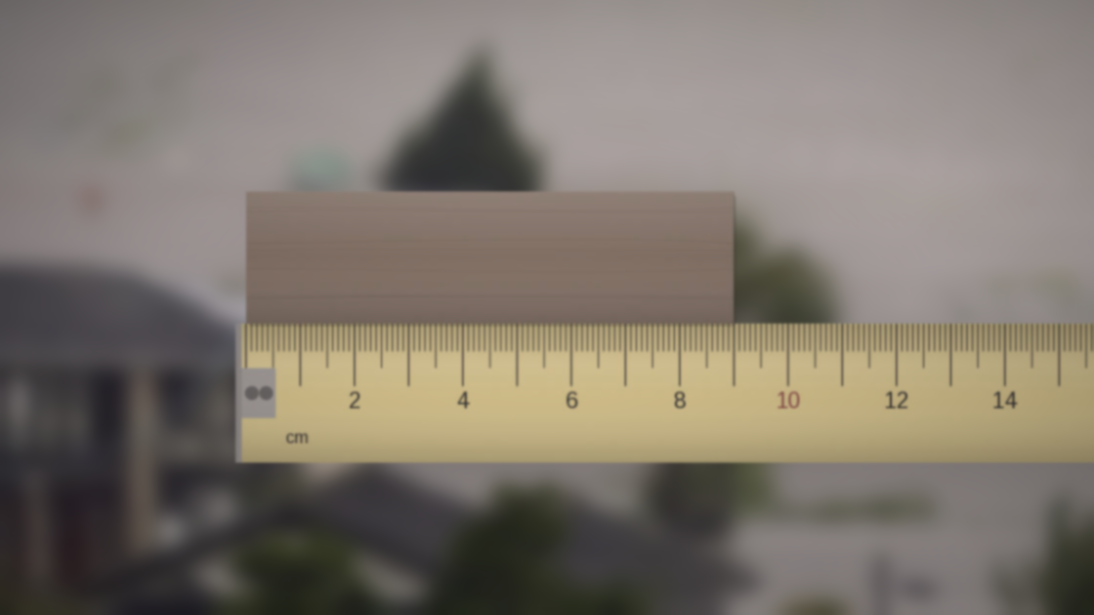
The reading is 9 cm
